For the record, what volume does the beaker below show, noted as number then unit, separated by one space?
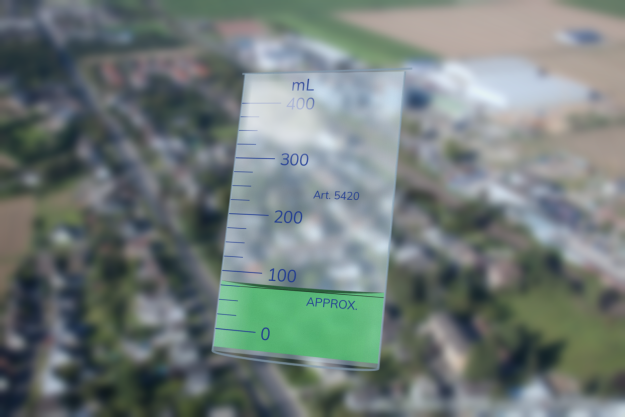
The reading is 75 mL
